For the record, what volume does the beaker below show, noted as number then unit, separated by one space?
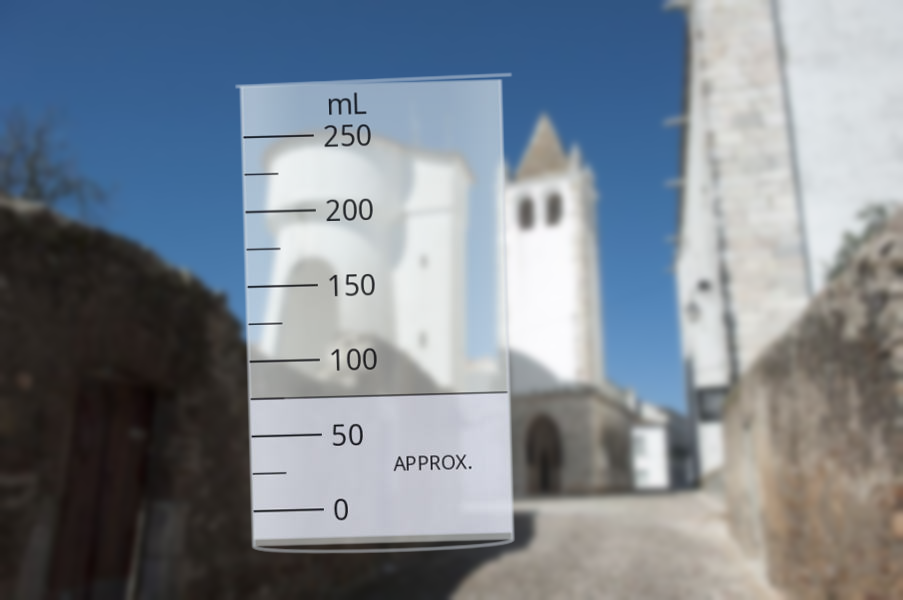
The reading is 75 mL
